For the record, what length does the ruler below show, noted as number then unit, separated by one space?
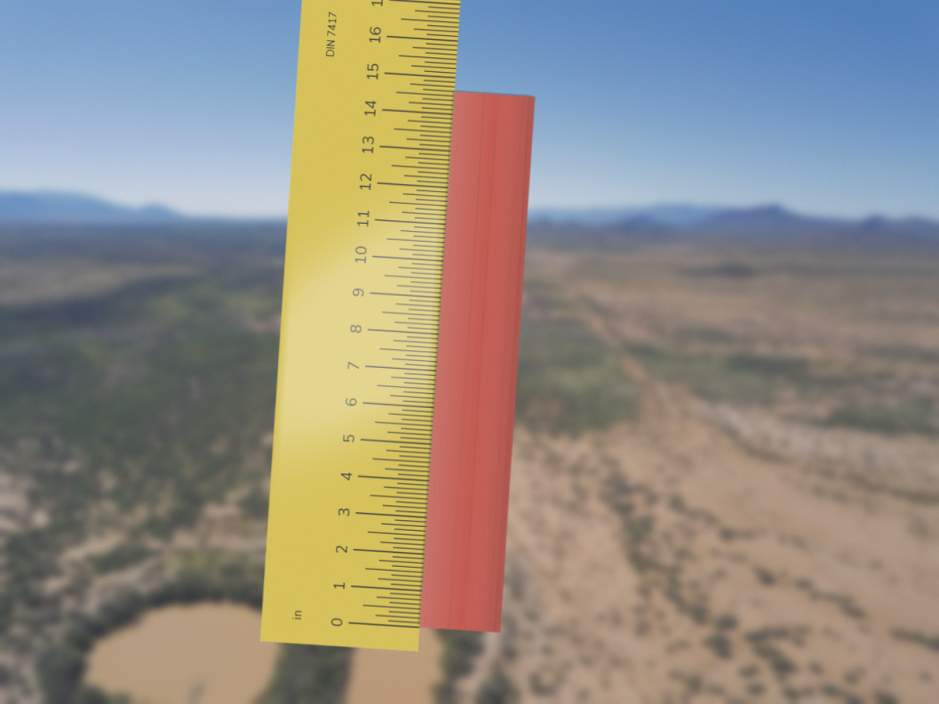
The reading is 14.625 in
